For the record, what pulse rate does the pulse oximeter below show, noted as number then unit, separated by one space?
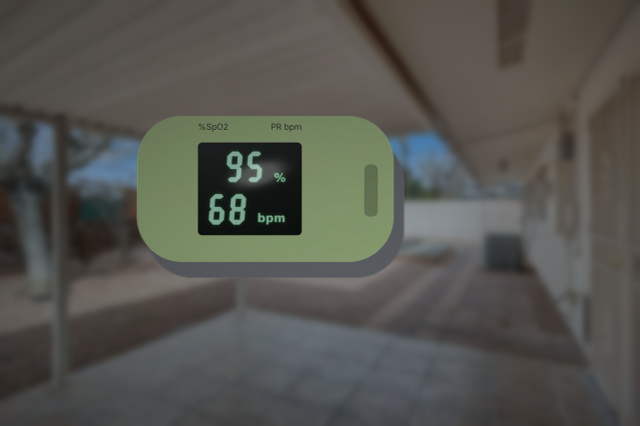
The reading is 68 bpm
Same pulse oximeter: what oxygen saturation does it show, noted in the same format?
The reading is 95 %
